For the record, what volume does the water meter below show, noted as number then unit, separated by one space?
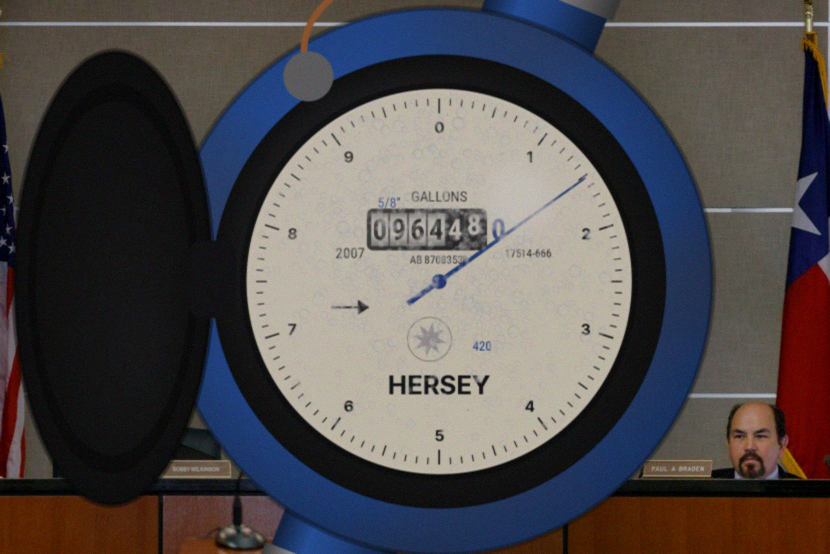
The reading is 964481.5 gal
